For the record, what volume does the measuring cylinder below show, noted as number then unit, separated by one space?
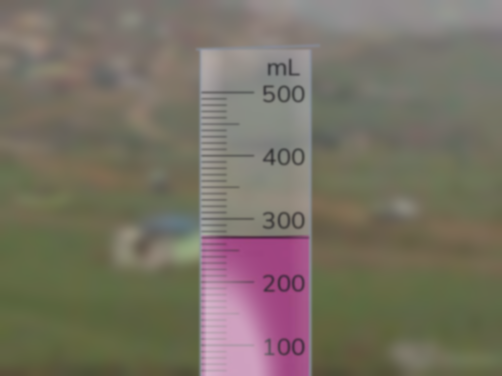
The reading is 270 mL
